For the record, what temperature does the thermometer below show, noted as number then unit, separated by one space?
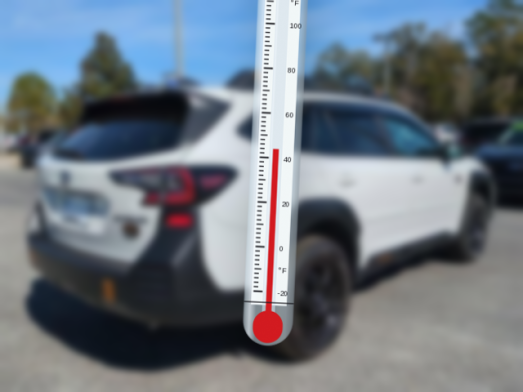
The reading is 44 °F
